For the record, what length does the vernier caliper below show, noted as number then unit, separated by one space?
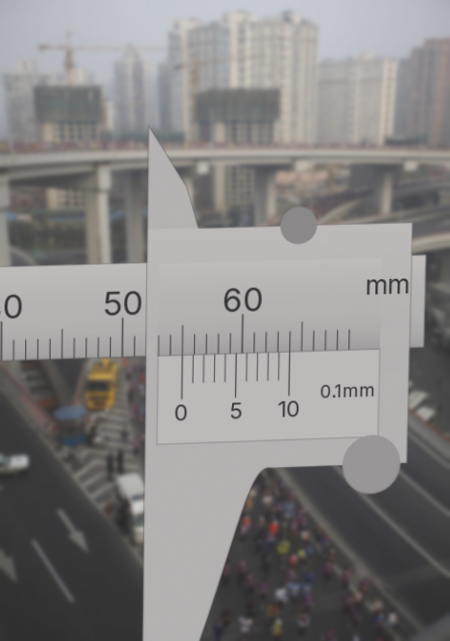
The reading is 55.0 mm
